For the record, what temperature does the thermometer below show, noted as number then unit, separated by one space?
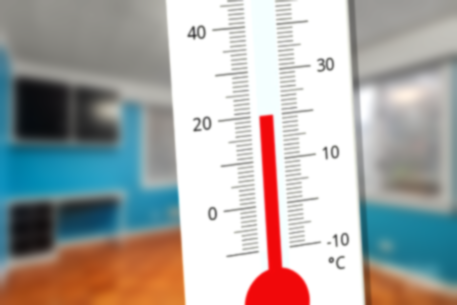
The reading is 20 °C
